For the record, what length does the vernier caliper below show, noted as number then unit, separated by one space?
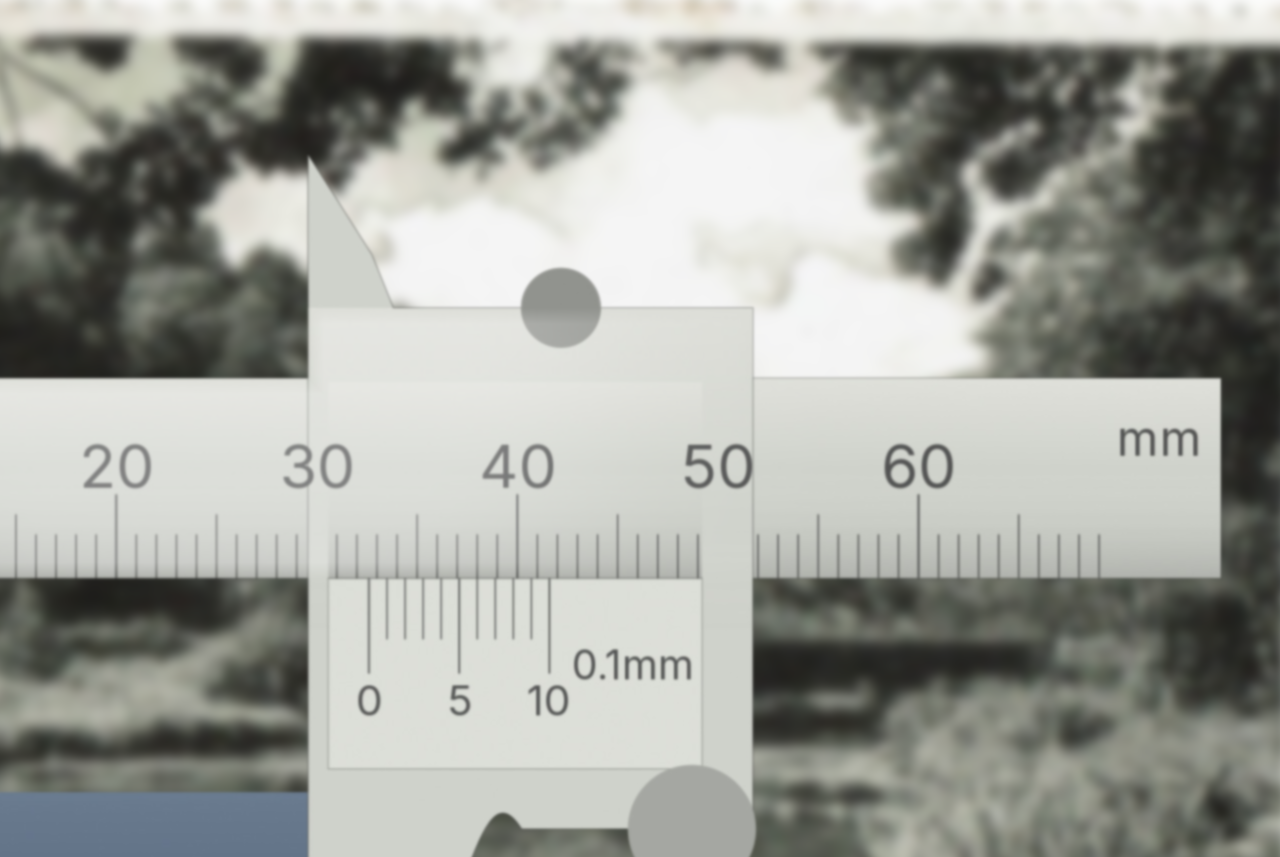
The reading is 32.6 mm
